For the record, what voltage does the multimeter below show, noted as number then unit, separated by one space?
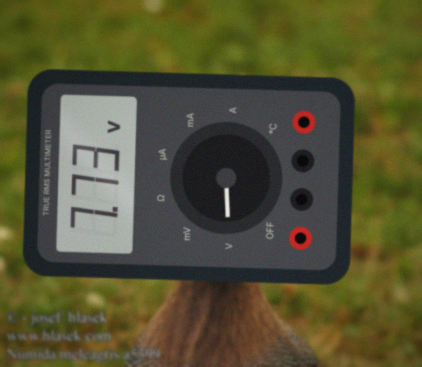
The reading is 7.73 V
